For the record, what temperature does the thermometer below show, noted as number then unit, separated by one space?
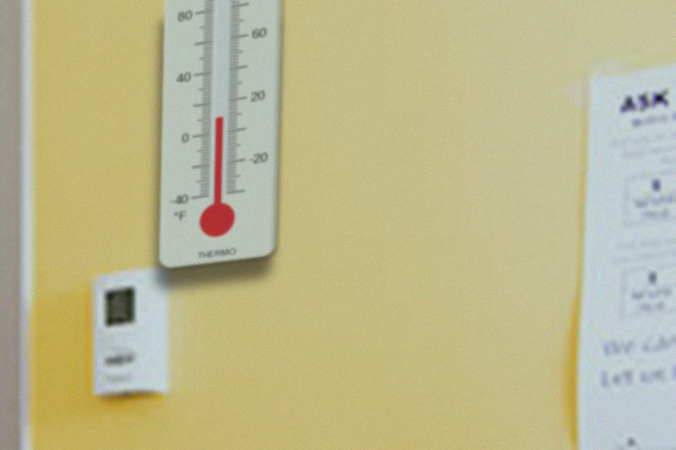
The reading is 10 °F
